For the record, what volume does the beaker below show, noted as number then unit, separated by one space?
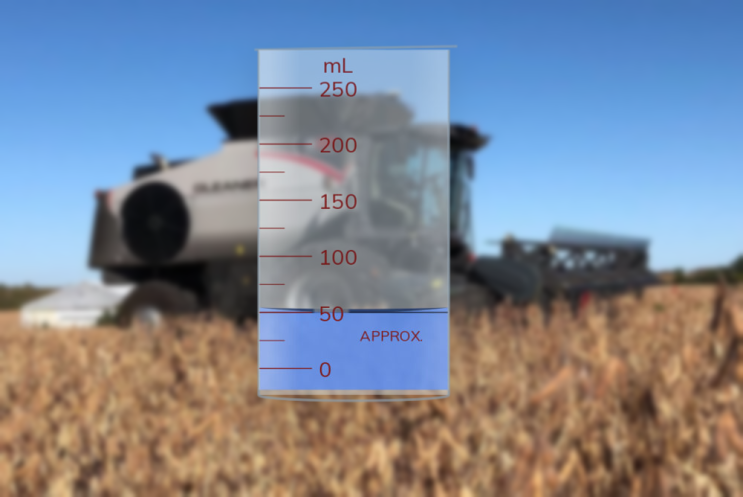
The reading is 50 mL
